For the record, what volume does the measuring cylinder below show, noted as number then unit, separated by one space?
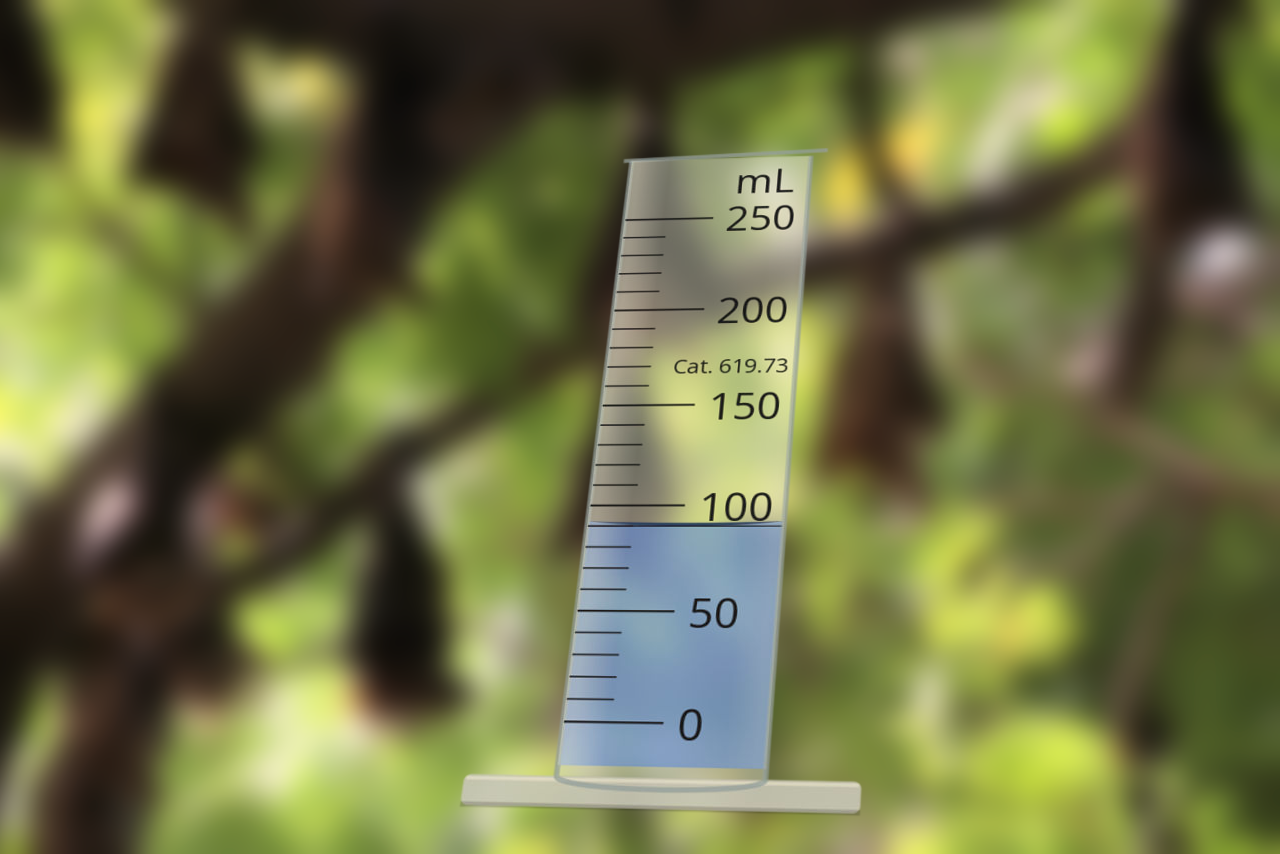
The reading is 90 mL
